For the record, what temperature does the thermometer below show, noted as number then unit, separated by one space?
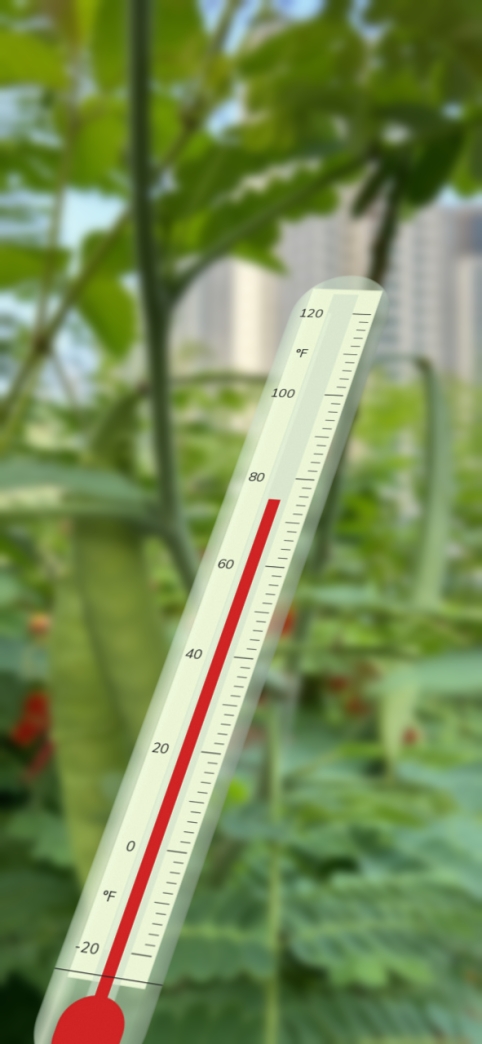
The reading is 75 °F
